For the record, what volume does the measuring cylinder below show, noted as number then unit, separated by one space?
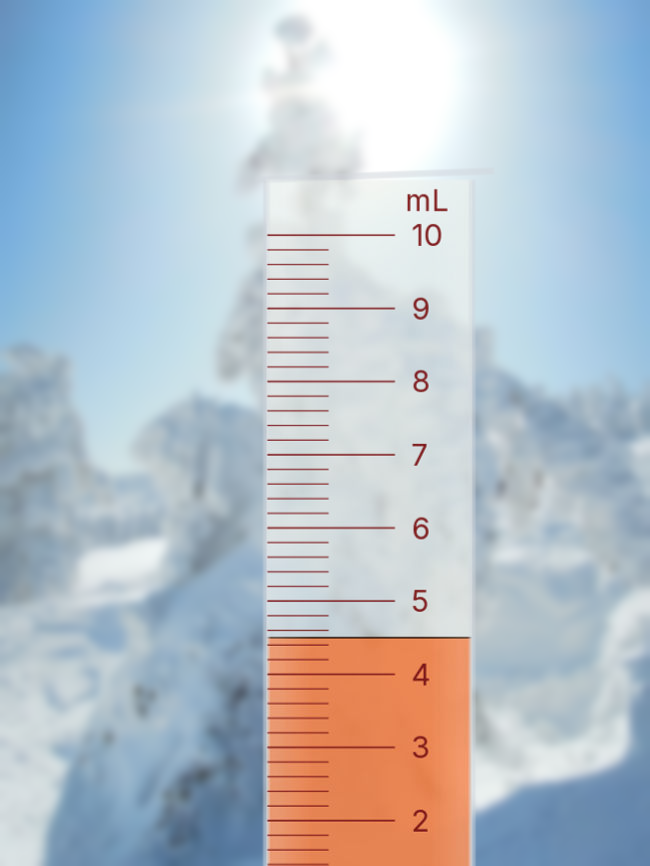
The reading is 4.5 mL
